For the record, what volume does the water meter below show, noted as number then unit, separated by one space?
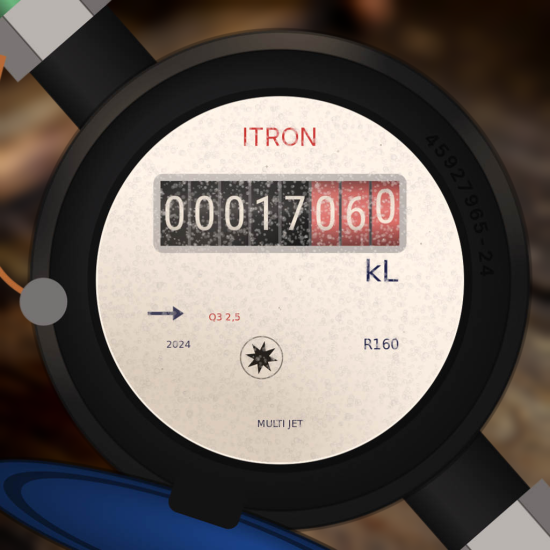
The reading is 17.060 kL
